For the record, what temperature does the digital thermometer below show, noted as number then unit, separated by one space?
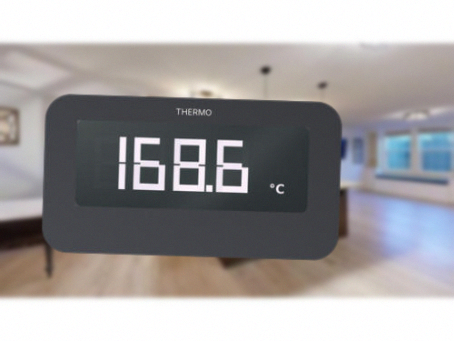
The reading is 168.6 °C
